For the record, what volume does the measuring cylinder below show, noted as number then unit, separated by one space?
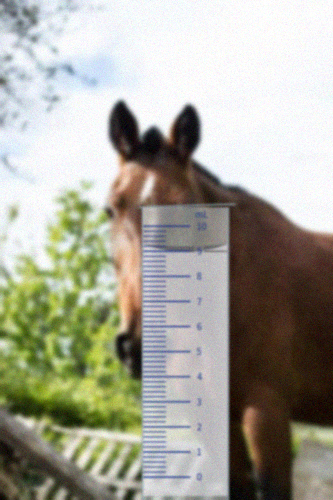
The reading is 9 mL
